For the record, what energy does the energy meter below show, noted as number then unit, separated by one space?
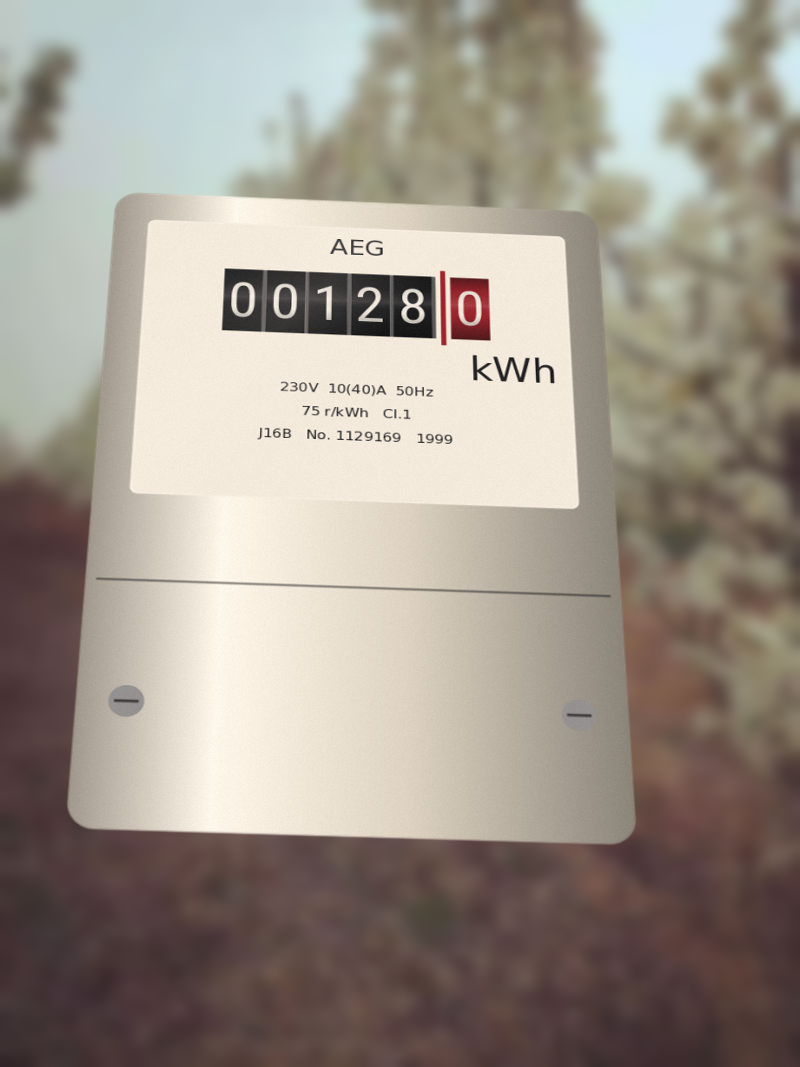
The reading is 128.0 kWh
